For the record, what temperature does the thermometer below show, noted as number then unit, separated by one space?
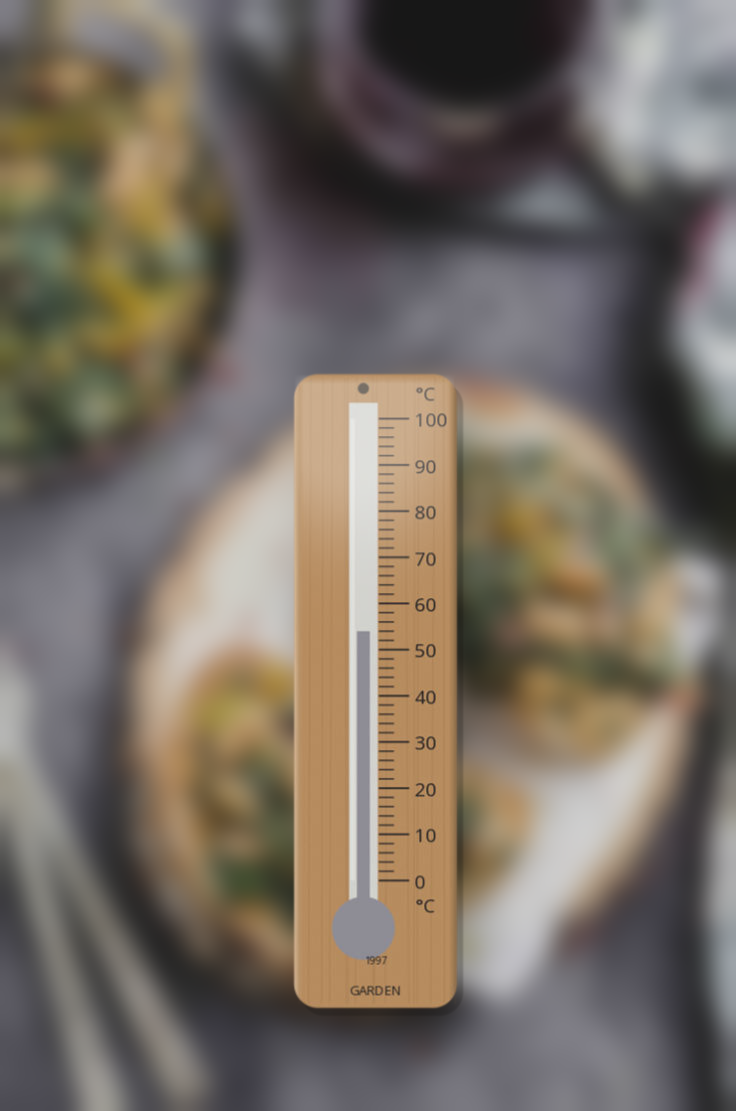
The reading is 54 °C
